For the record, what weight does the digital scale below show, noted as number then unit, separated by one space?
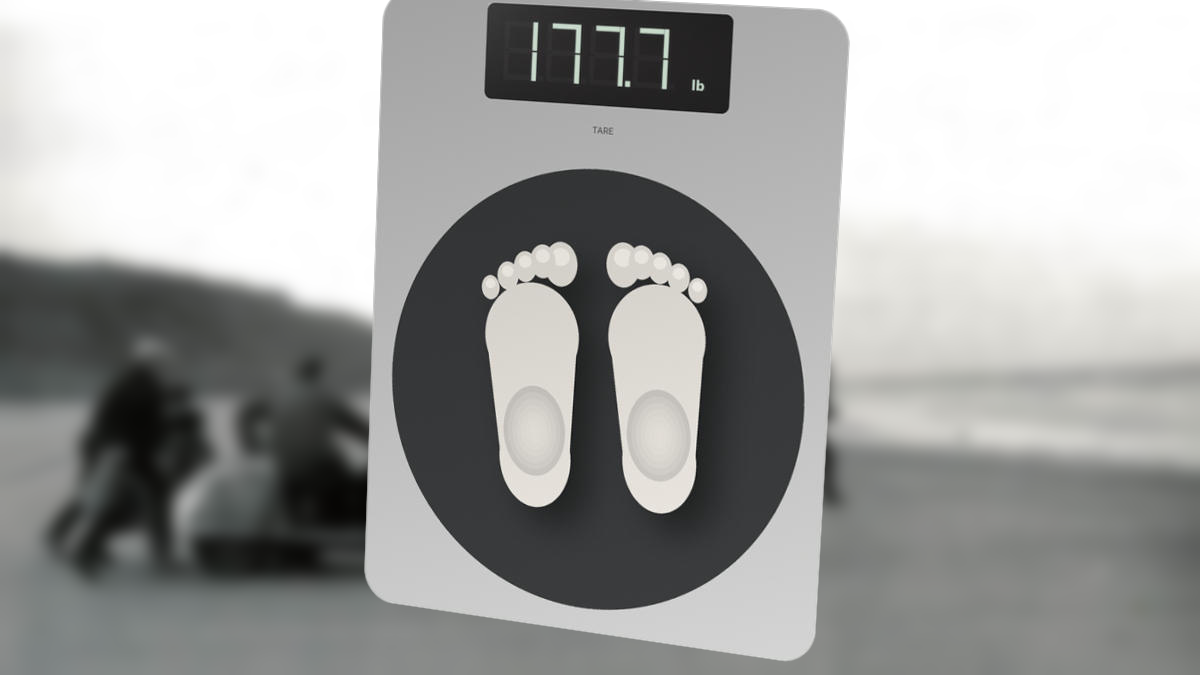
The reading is 177.7 lb
